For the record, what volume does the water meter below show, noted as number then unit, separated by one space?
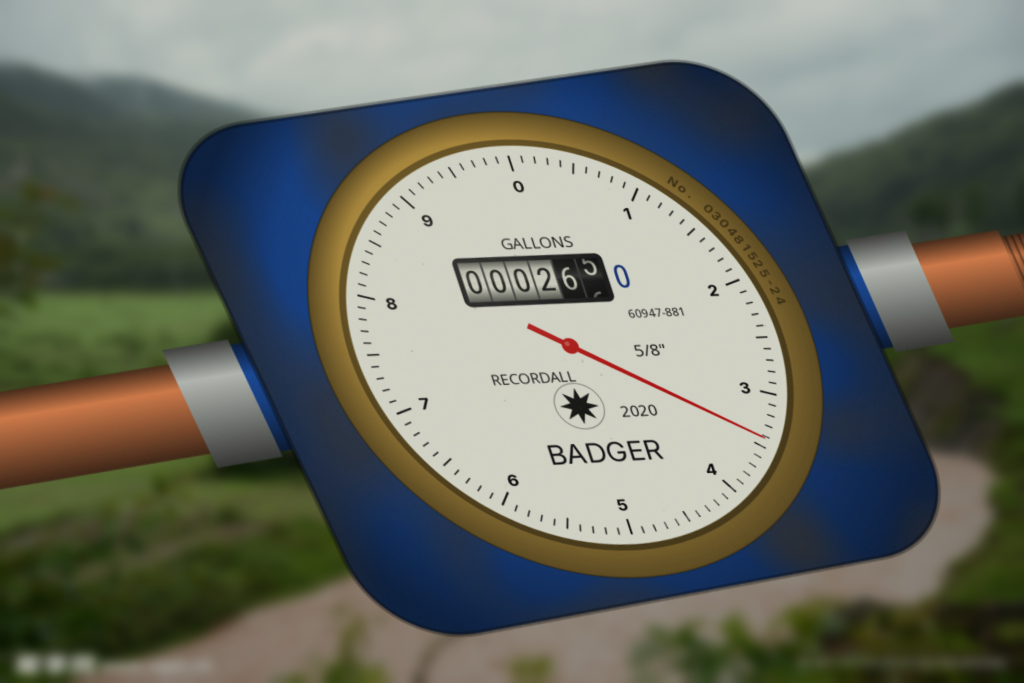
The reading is 2653.4 gal
